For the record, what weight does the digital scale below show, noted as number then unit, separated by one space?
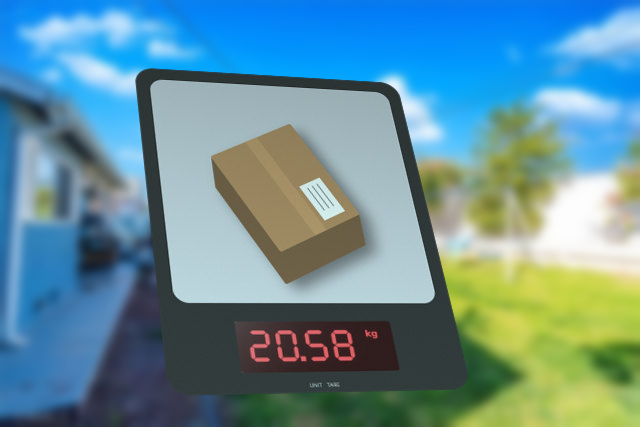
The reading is 20.58 kg
